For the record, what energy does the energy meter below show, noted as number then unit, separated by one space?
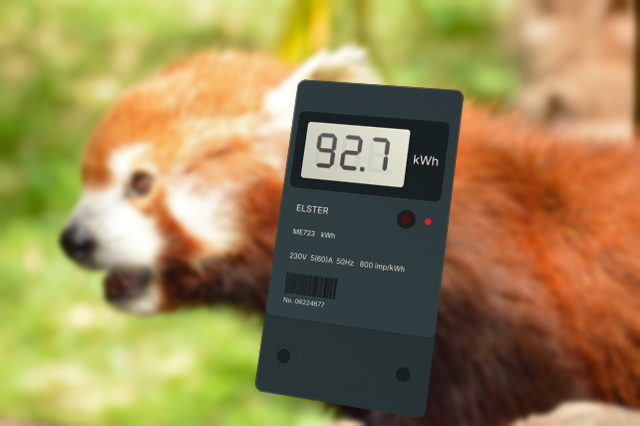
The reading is 92.7 kWh
